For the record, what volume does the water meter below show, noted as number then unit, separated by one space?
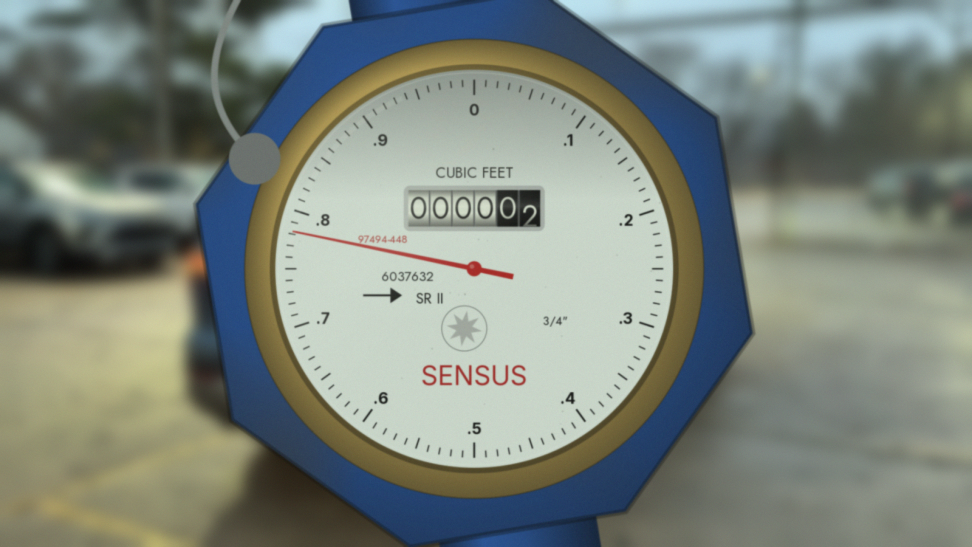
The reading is 1.78 ft³
